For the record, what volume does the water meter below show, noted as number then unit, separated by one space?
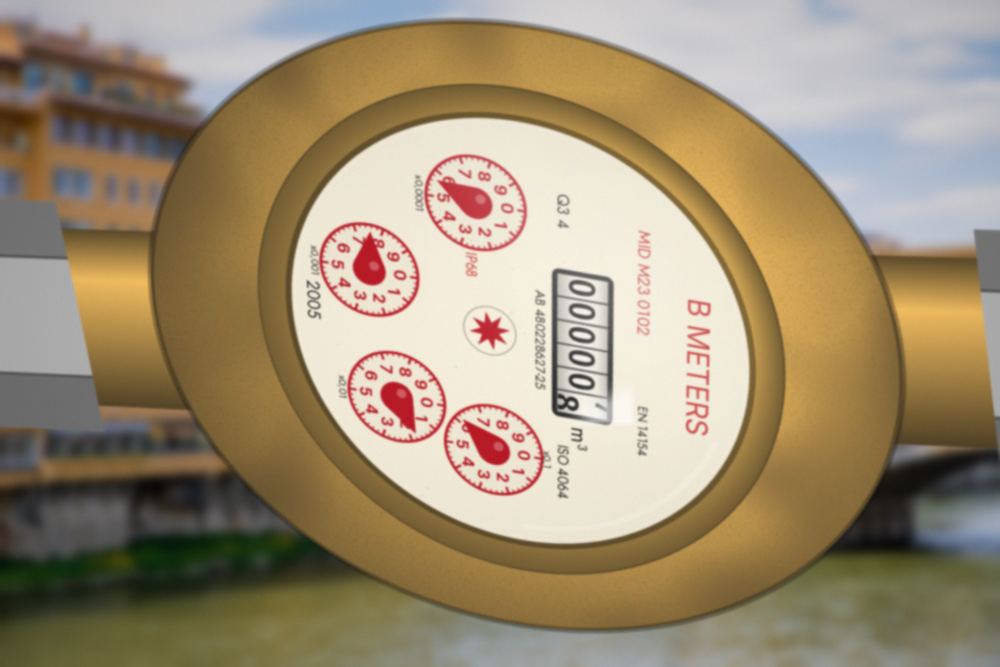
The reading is 7.6175 m³
